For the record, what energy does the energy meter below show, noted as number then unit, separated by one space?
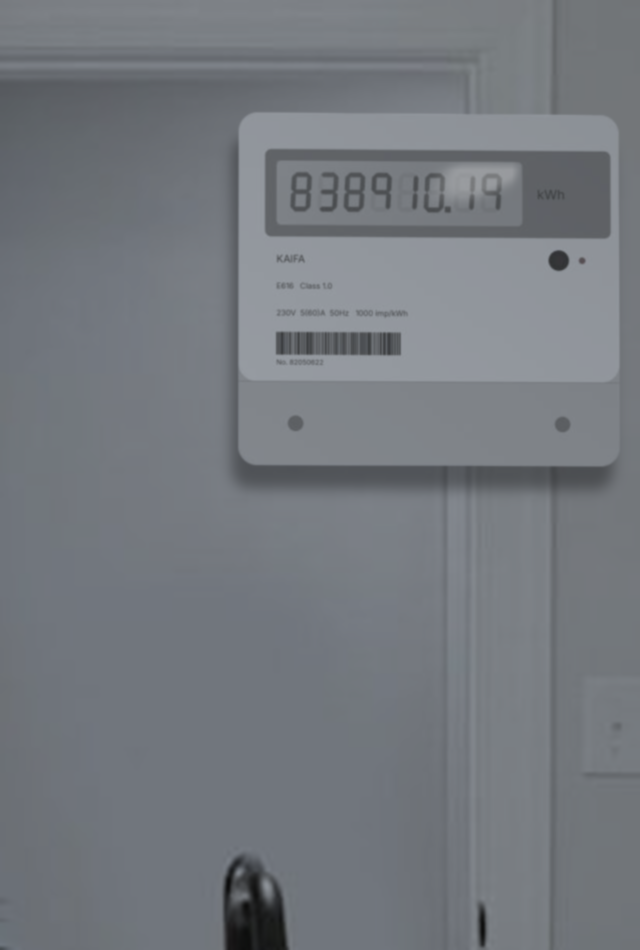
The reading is 838910.19 kWh
